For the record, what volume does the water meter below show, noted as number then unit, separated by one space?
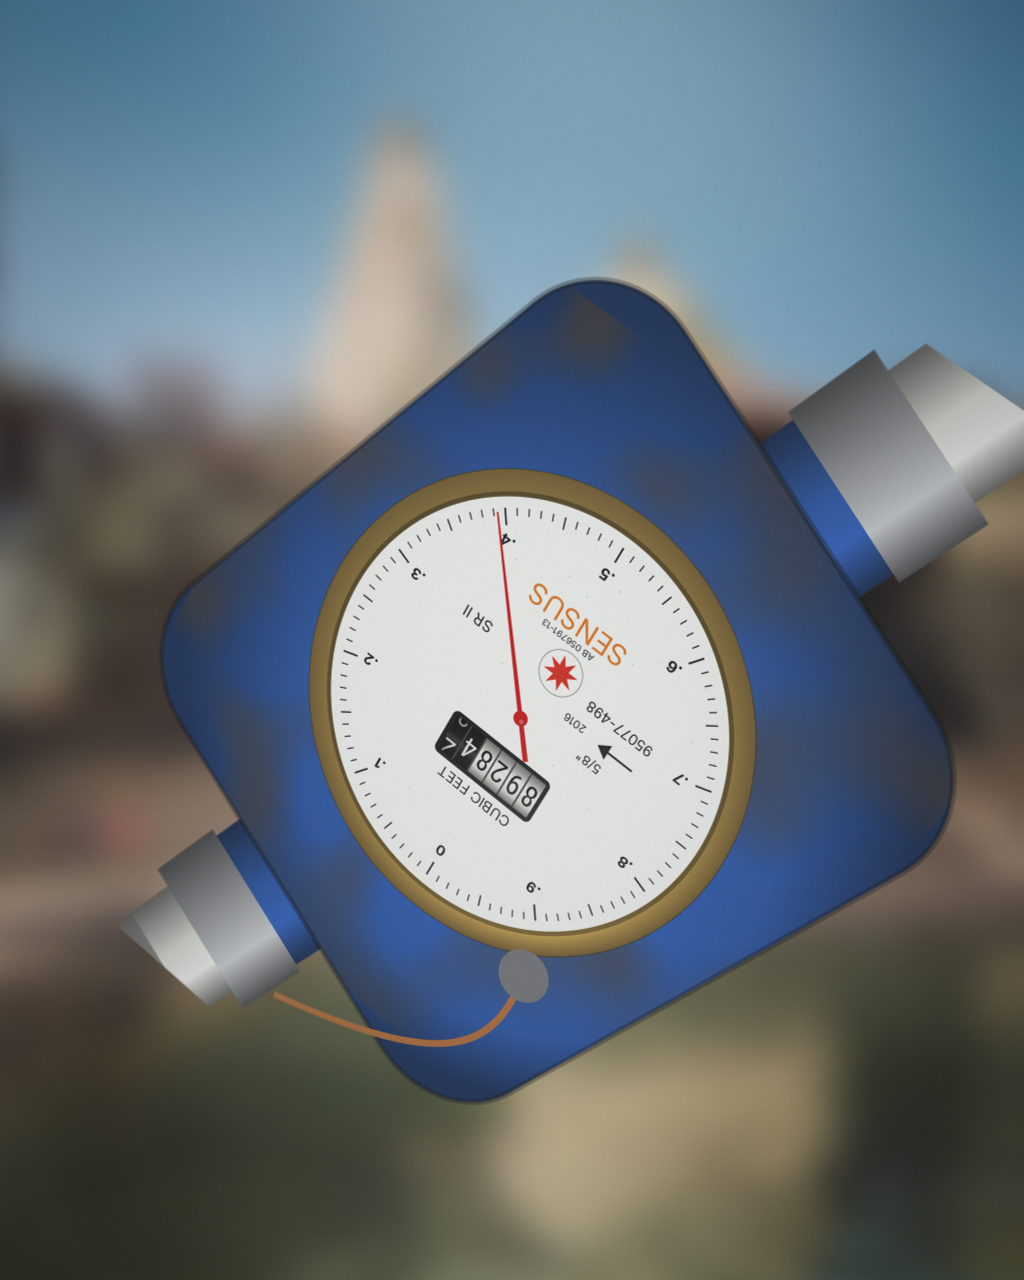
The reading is 892842.39 ft³
